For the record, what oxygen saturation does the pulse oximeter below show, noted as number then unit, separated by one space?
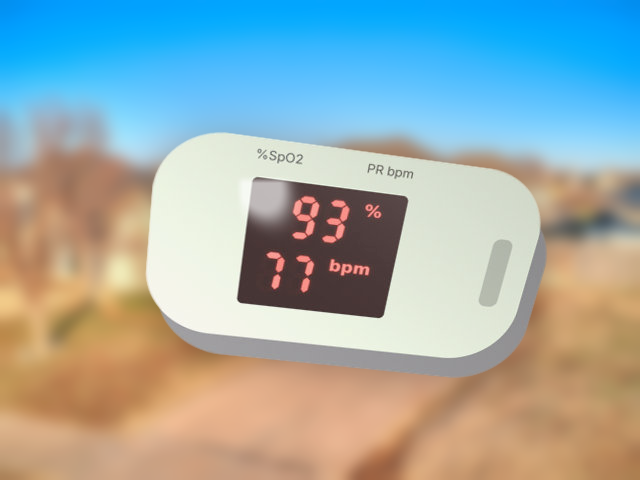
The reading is 93 %
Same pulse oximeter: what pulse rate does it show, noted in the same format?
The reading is 77 bpm
